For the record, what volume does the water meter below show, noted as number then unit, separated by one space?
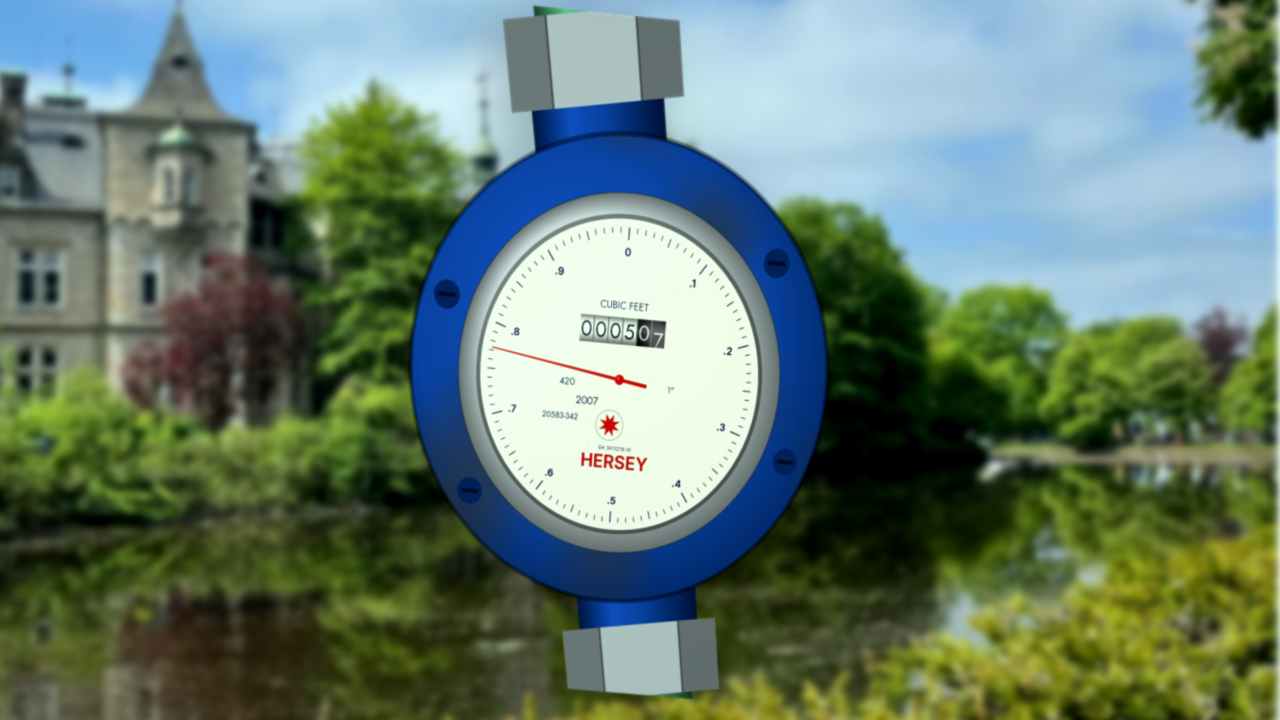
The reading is 506.77 ft³
